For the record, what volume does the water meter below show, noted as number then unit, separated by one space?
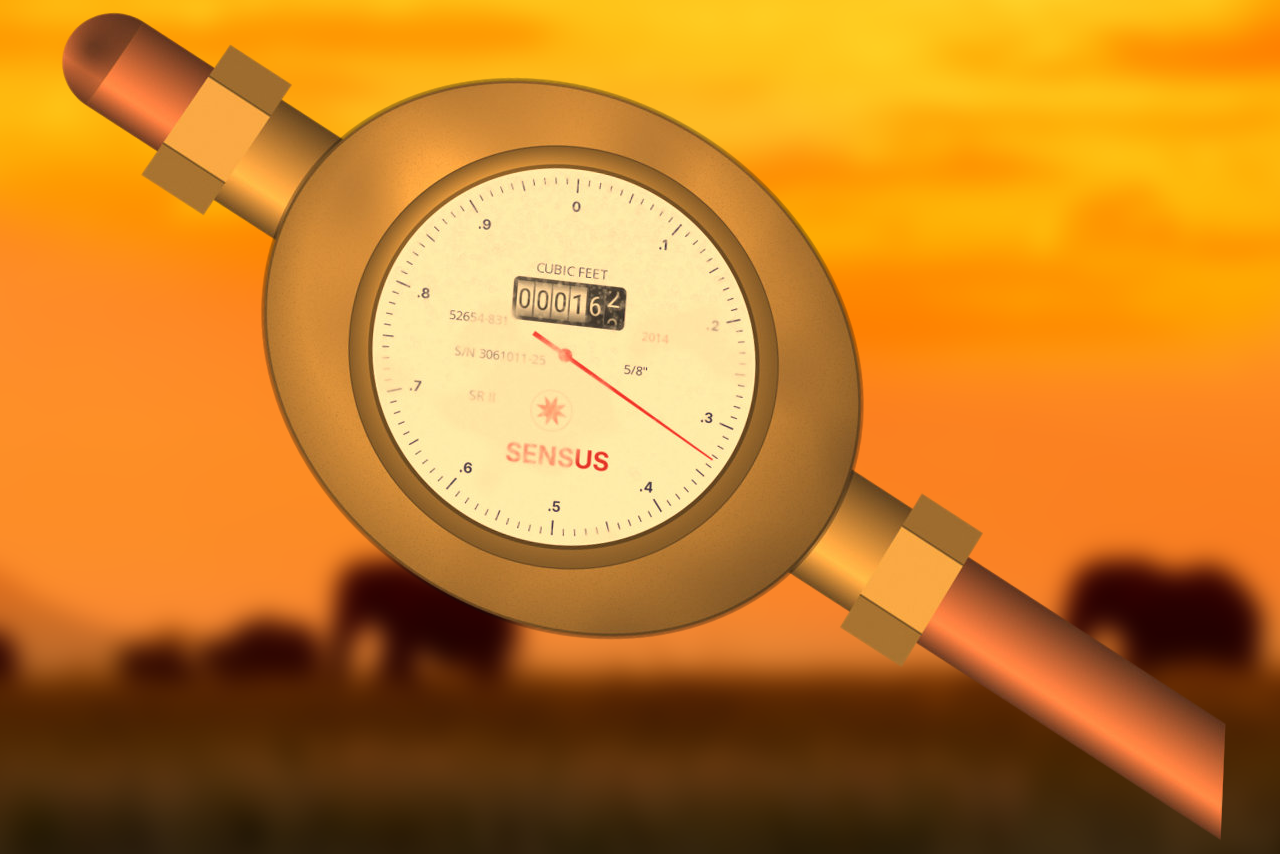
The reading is 162.33 ft³
